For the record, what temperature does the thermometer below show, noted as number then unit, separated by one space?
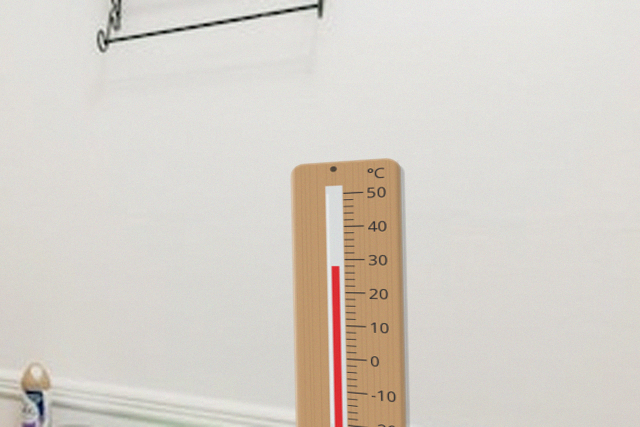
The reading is 28 °C
